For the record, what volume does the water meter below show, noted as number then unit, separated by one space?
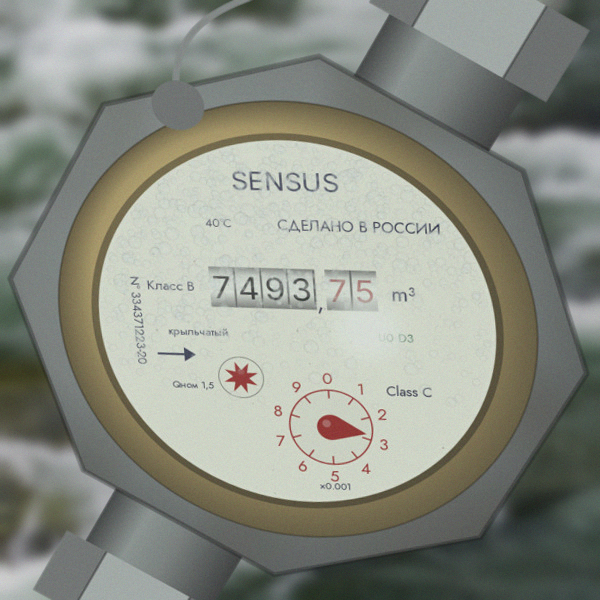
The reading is 7493.752 m³
